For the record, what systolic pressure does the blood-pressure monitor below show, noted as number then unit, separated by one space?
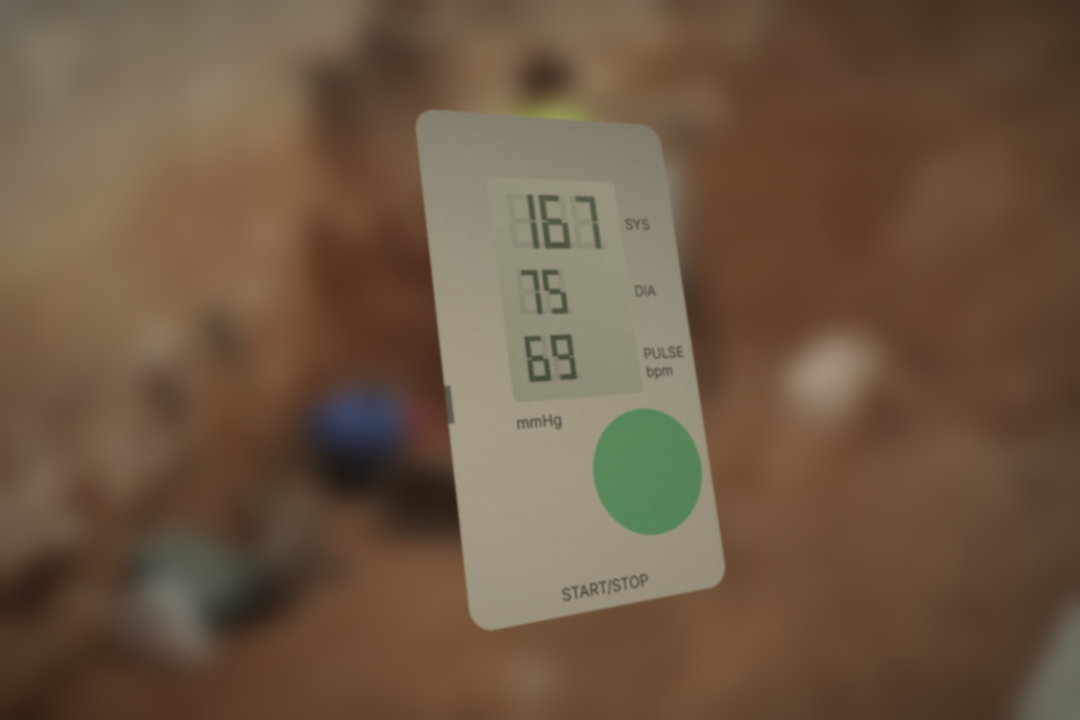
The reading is 167 mmHg
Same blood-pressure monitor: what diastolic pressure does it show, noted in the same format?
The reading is 75 mmHg
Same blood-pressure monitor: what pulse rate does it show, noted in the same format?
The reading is 69 bpm
